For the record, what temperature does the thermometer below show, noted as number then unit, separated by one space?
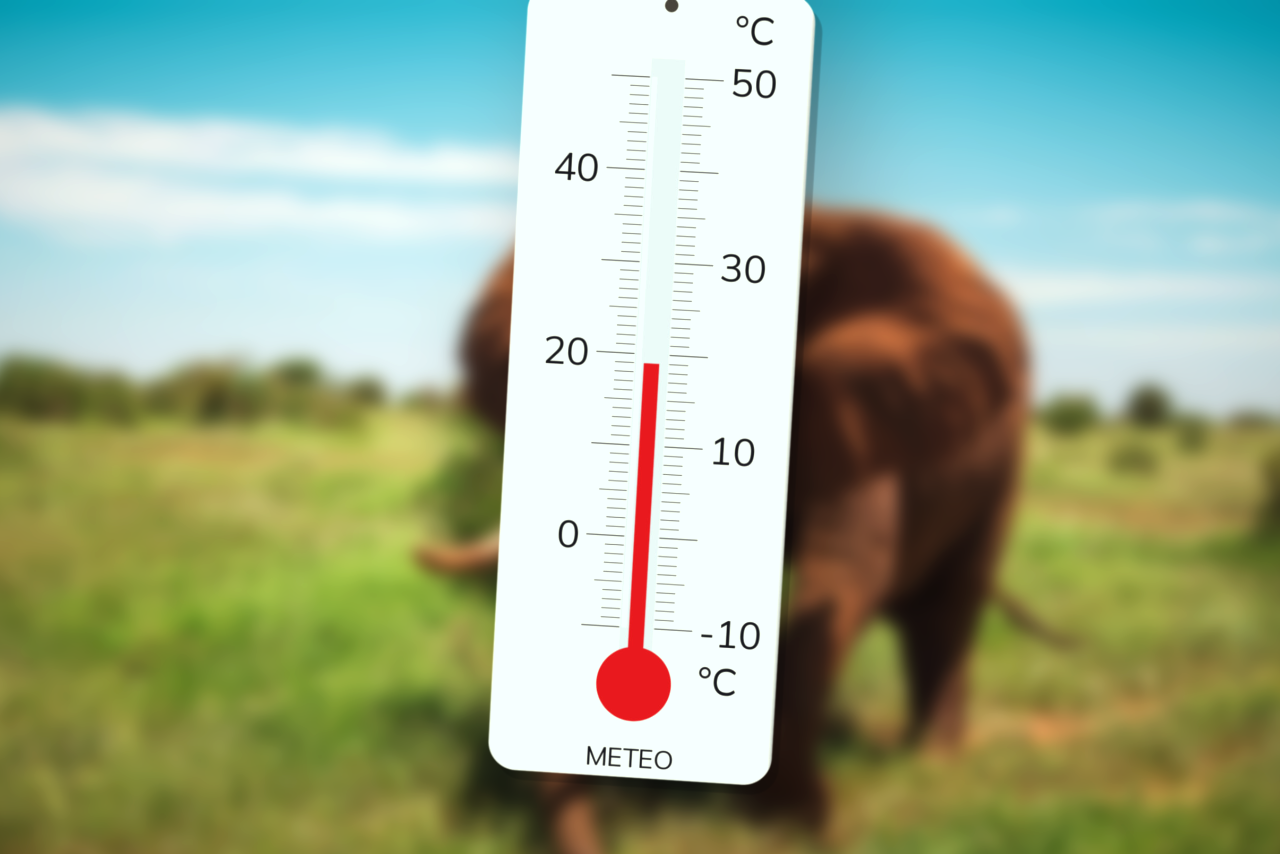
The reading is 19 °C
